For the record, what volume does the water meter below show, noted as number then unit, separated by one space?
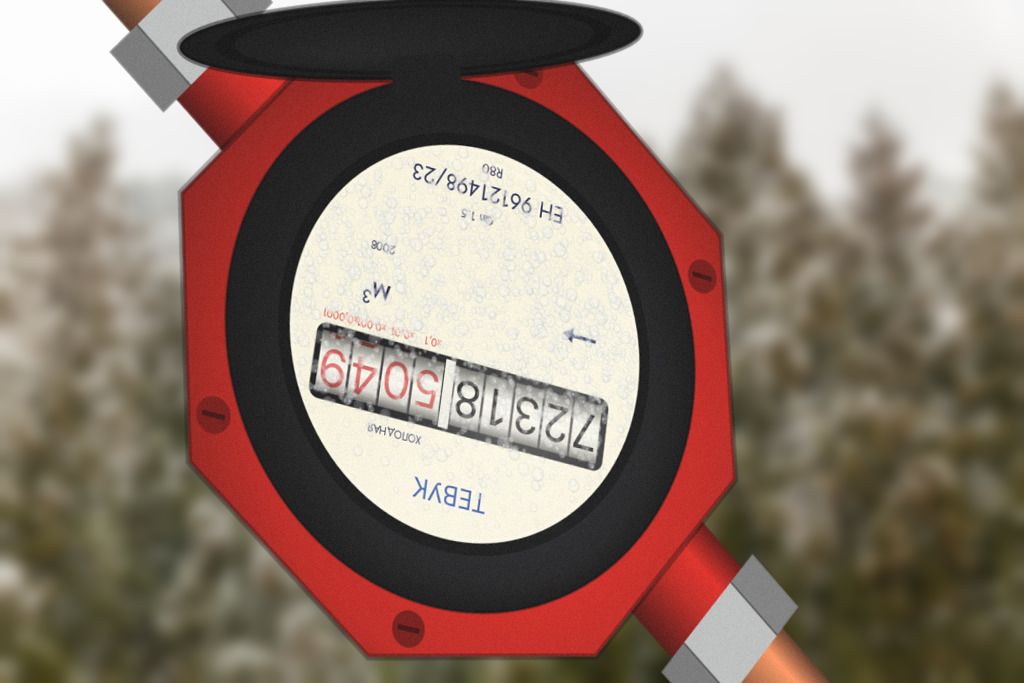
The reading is 72318.5049 m³
